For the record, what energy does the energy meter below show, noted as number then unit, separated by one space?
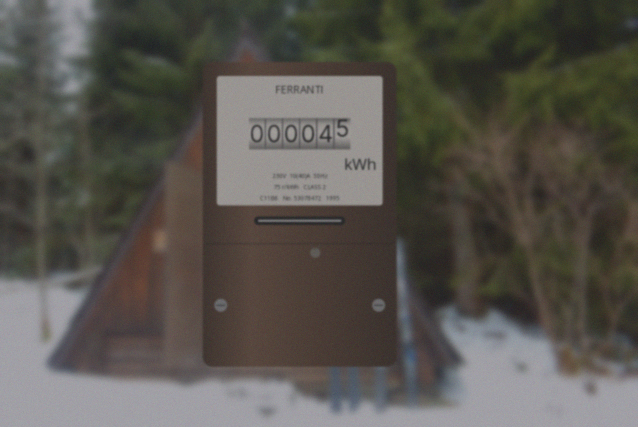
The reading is 45 kWh
